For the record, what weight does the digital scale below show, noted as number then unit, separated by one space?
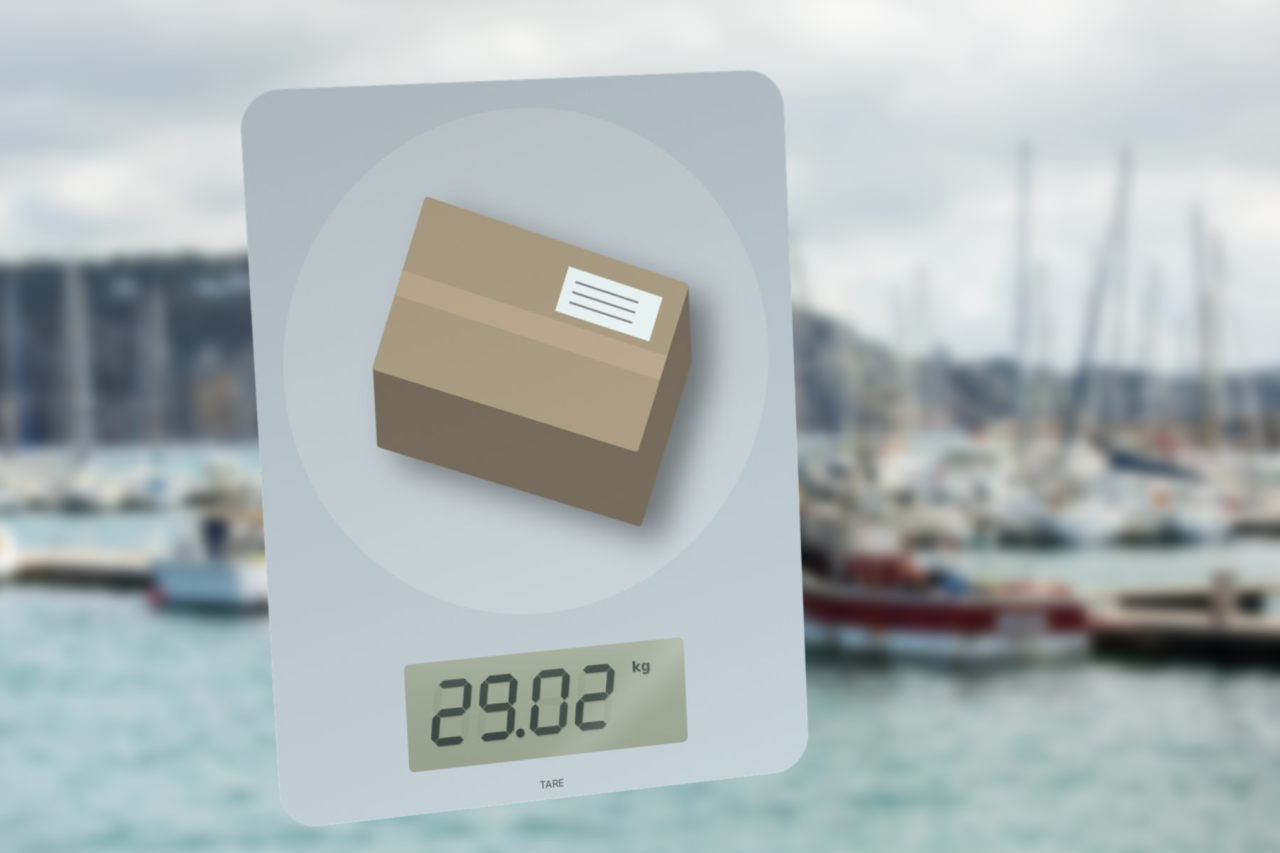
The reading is 29.02 kg
